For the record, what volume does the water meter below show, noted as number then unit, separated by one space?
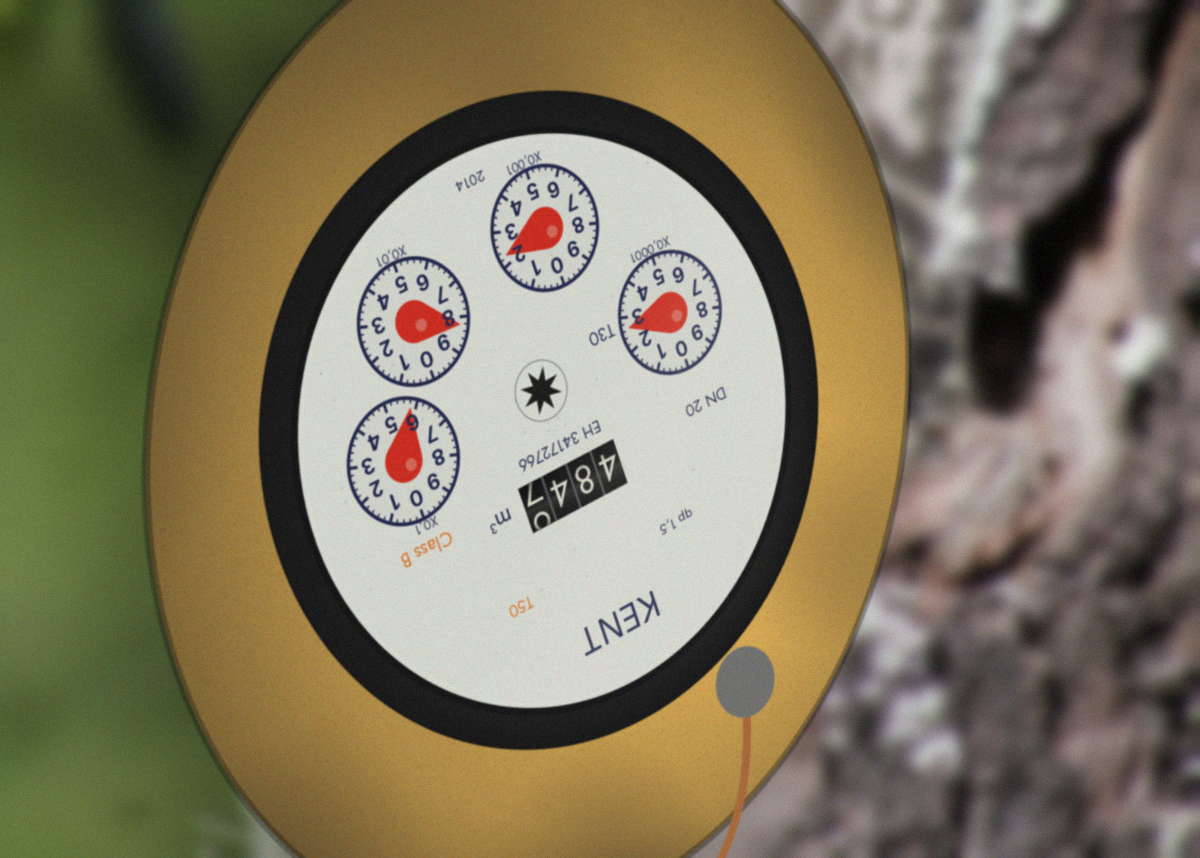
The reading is 4846.5822 m³
